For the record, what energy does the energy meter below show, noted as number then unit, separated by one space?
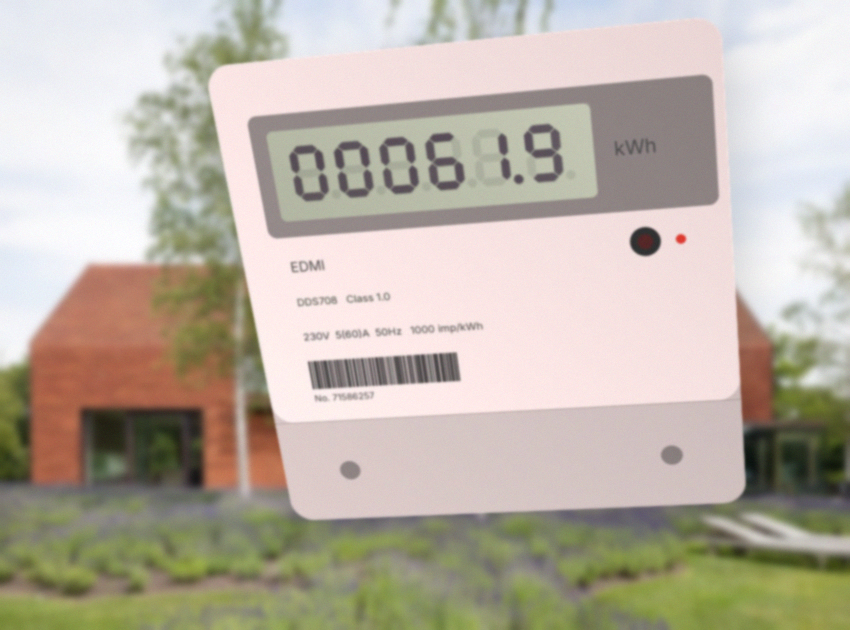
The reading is 61.9 kWh
